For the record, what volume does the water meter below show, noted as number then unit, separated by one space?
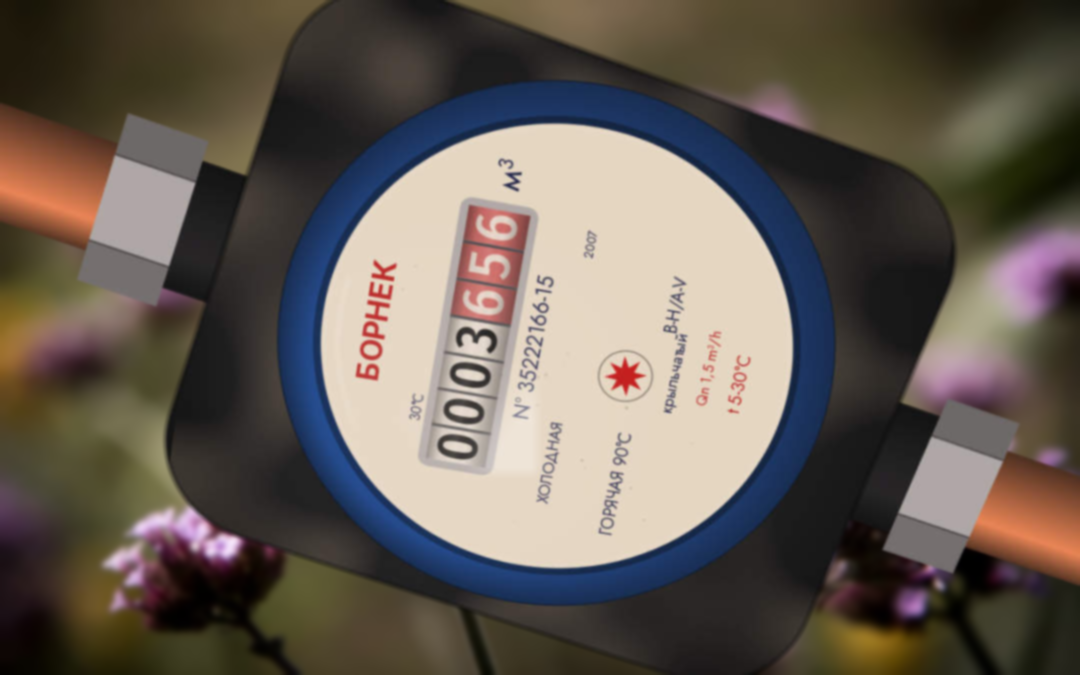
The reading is 3.656 m³
